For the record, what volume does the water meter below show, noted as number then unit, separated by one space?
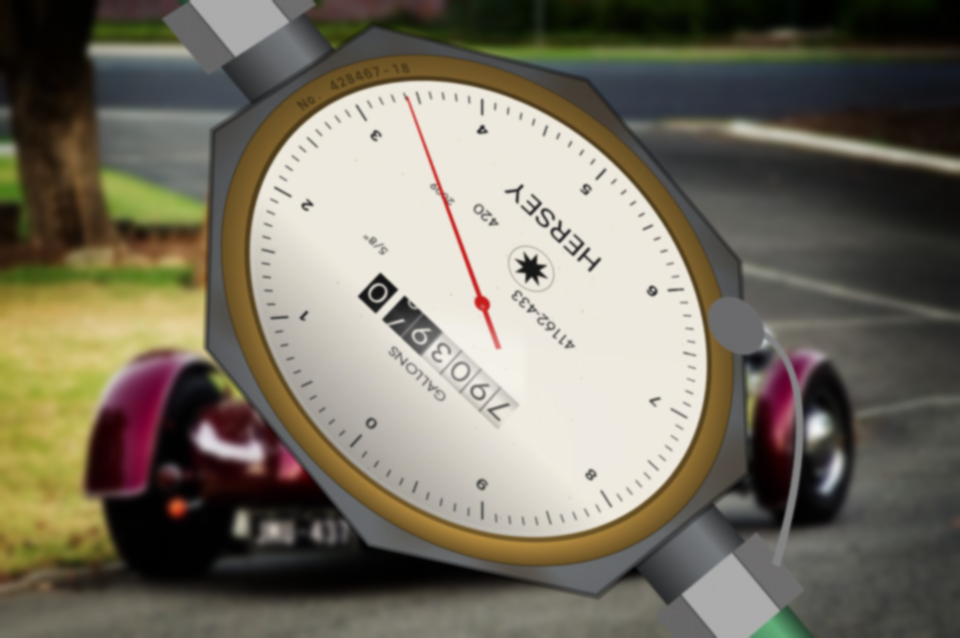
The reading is 7903973.4 gal
